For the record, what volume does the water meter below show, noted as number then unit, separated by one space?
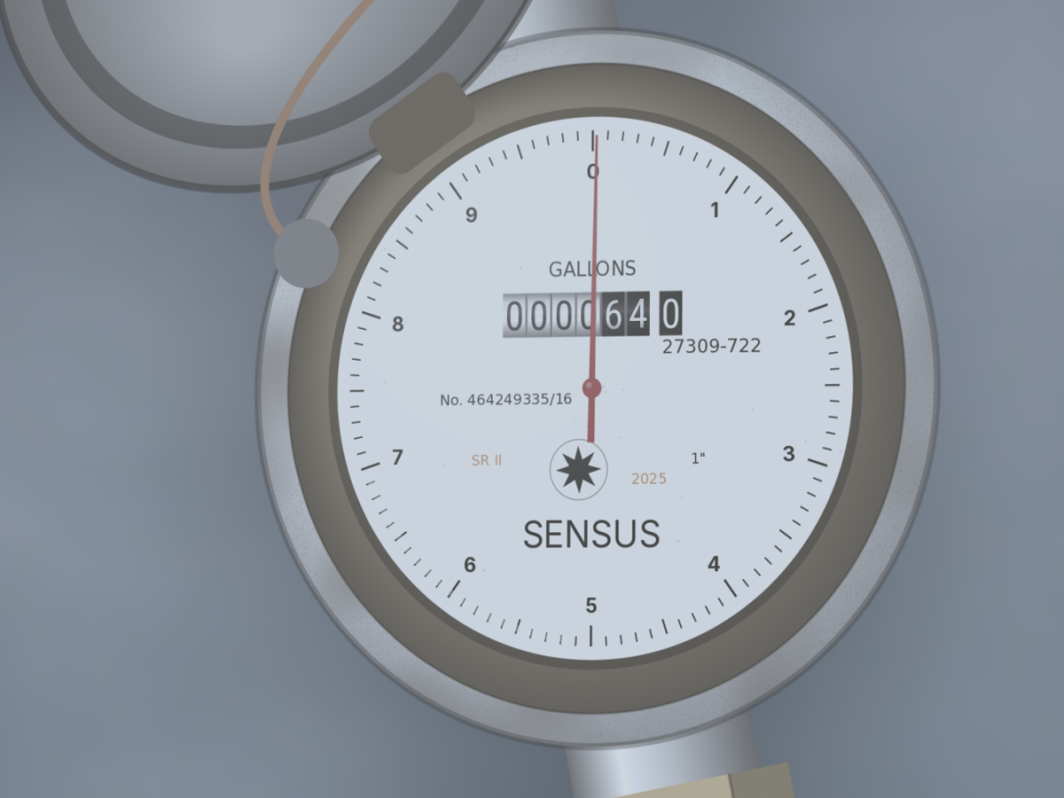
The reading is 640.0 gal
